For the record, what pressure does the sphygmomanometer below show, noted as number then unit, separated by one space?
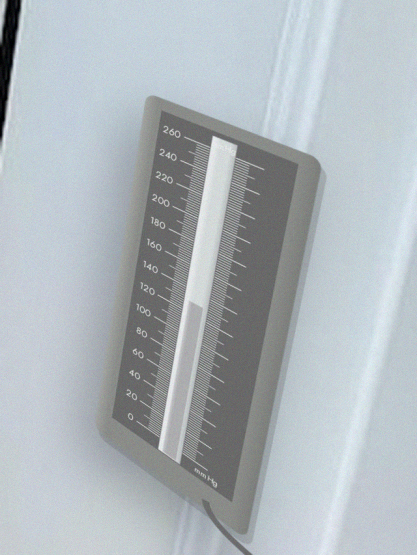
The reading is 130 mmHg
